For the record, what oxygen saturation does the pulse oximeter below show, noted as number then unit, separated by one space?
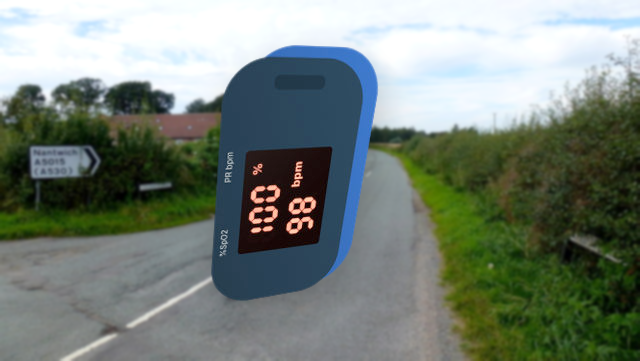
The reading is 100 %
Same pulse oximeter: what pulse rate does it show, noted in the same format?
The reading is 98 bpm
